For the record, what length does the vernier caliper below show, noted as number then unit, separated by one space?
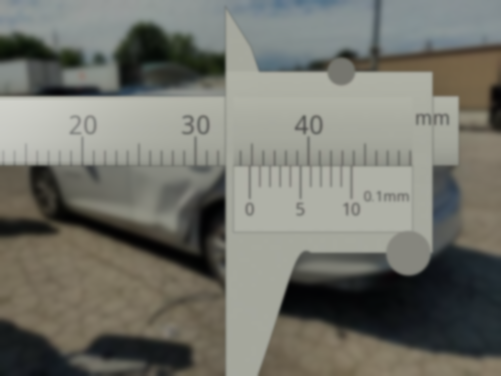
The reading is 34.8 mm
